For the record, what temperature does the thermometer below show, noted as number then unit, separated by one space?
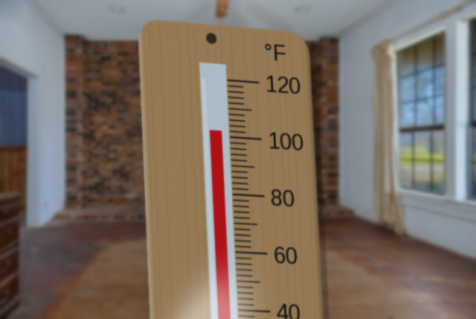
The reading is 102 °F
